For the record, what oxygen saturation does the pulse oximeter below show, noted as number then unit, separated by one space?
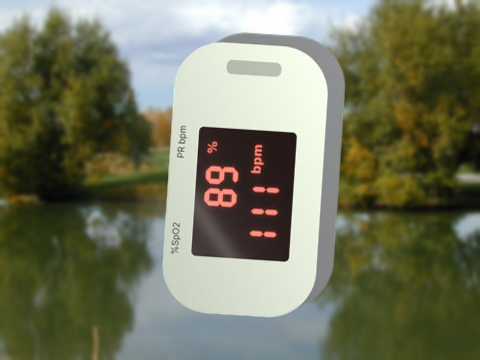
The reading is 89 %
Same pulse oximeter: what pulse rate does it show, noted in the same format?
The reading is 111 bpm
